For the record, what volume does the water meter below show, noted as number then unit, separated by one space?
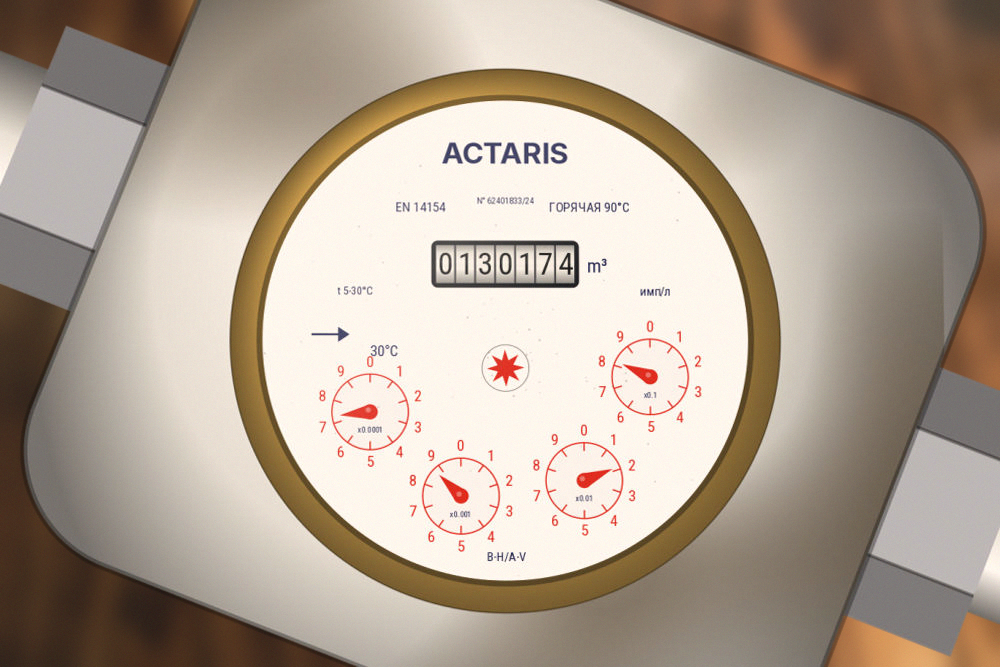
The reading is 130174.8187 m³
